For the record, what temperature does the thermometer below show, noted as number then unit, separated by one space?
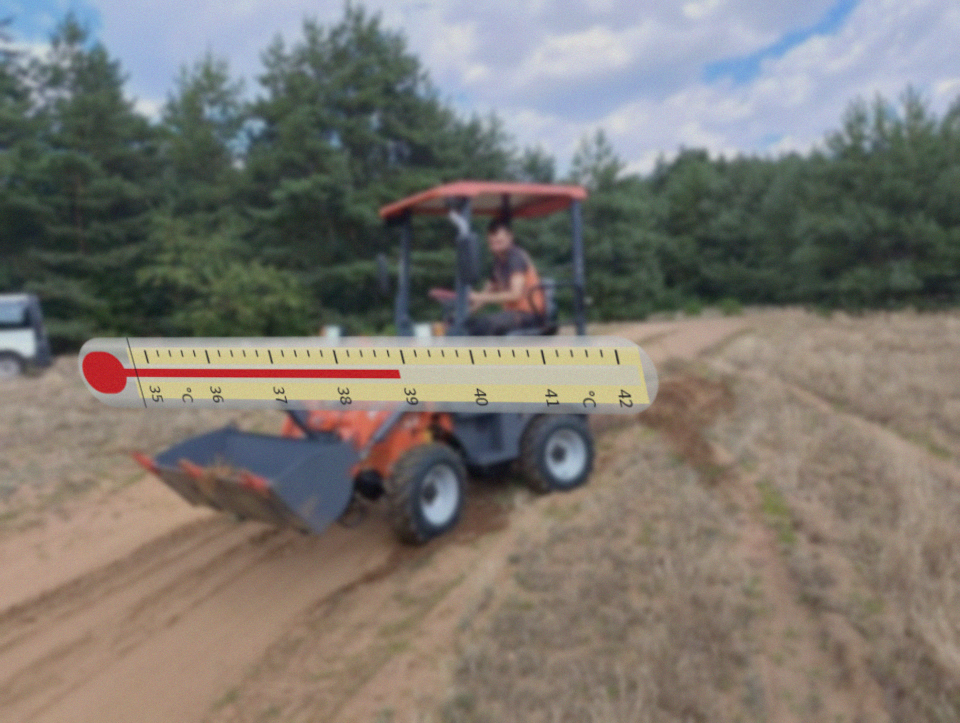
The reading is 38.9 °C
